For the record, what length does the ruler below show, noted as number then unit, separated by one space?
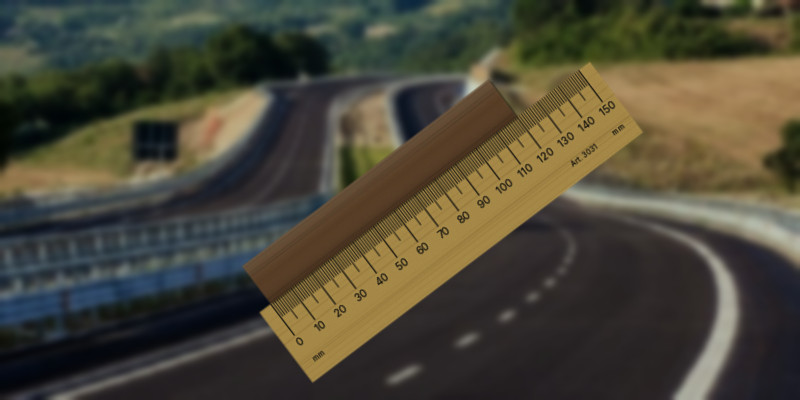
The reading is 120 mm
